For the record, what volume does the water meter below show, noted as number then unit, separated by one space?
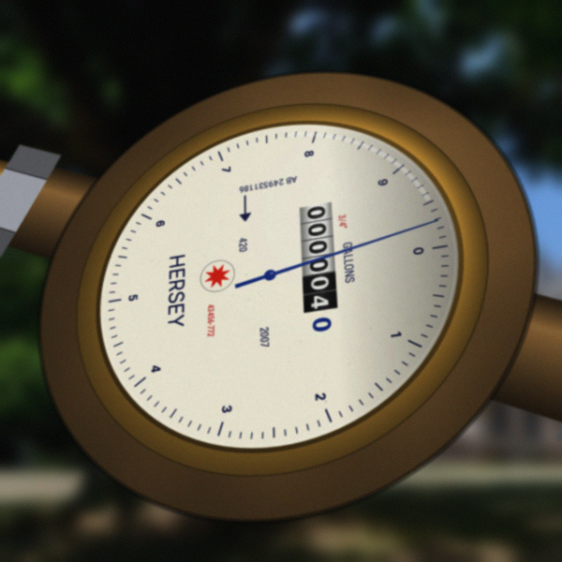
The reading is 39.7 gal
